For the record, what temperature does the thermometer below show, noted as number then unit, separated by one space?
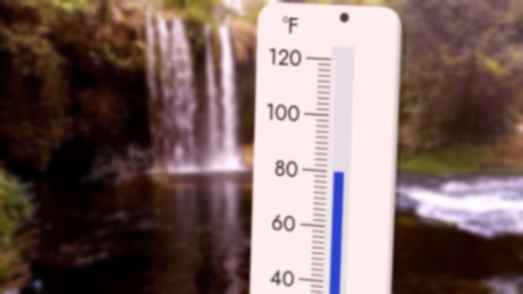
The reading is 80 °F
